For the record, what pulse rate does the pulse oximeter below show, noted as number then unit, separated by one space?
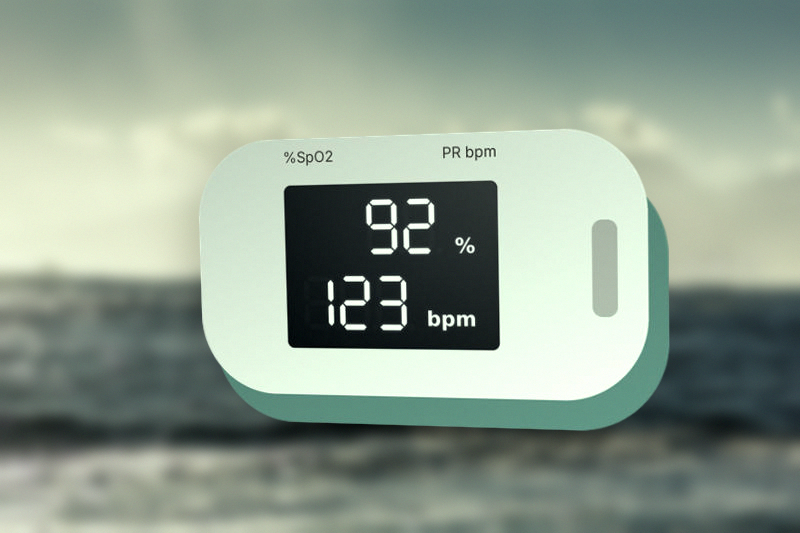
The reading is 123 bpm
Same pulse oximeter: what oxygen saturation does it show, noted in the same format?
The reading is 92 %
